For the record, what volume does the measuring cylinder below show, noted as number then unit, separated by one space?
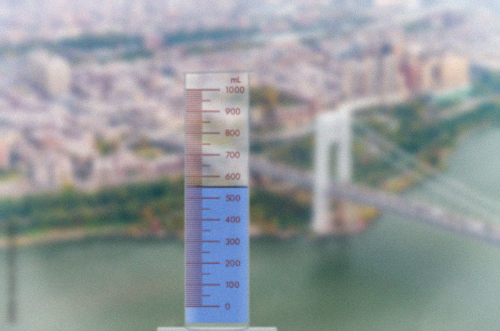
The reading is 550 mL
